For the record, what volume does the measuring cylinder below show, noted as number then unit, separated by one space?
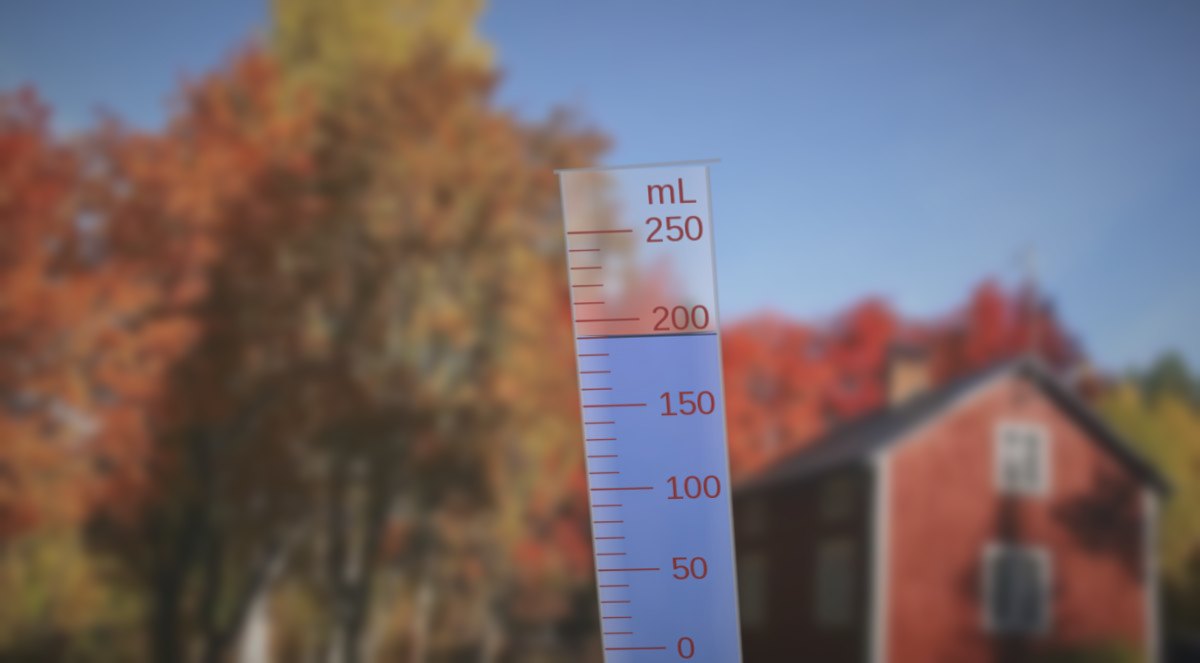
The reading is 190 mL
